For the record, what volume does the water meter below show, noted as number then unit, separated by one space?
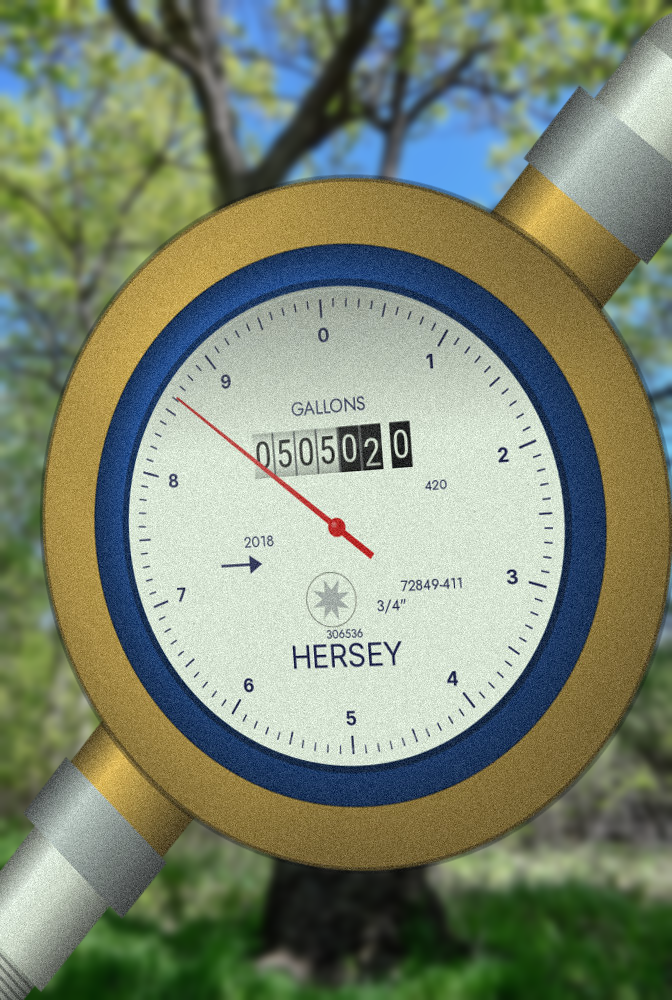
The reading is 505018.6 gal
